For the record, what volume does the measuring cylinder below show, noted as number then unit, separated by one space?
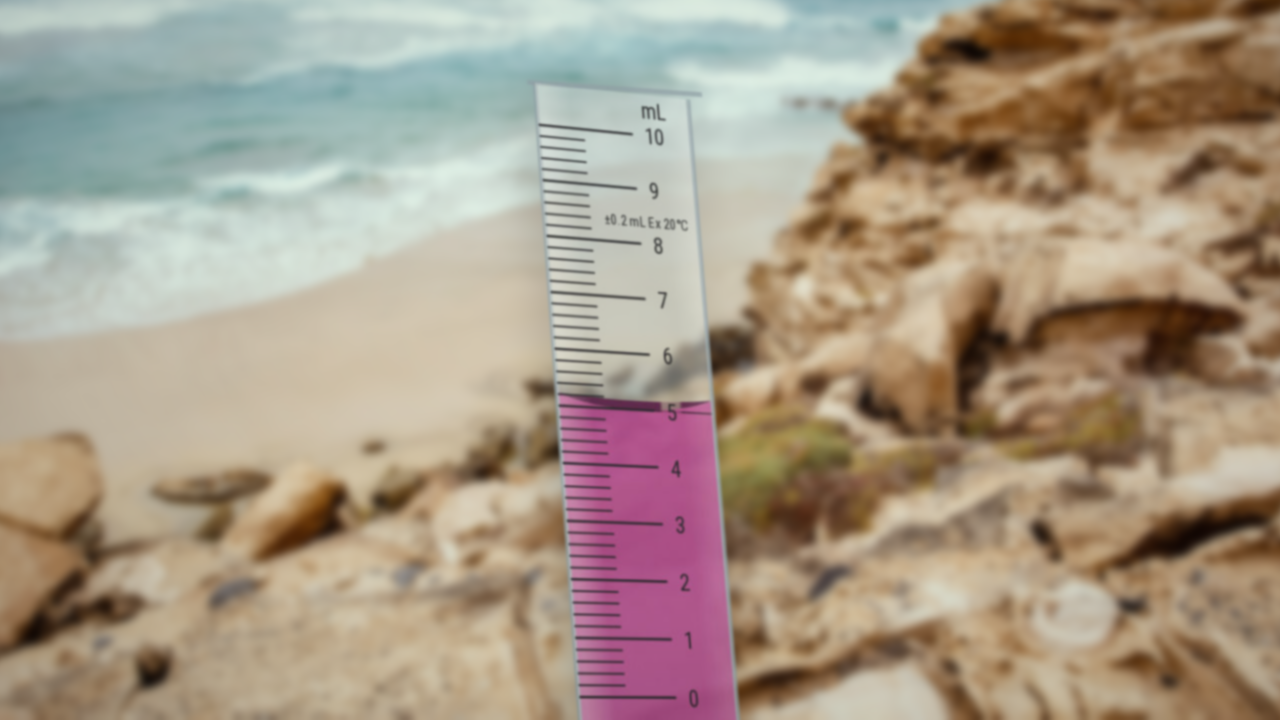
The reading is 5 mL
